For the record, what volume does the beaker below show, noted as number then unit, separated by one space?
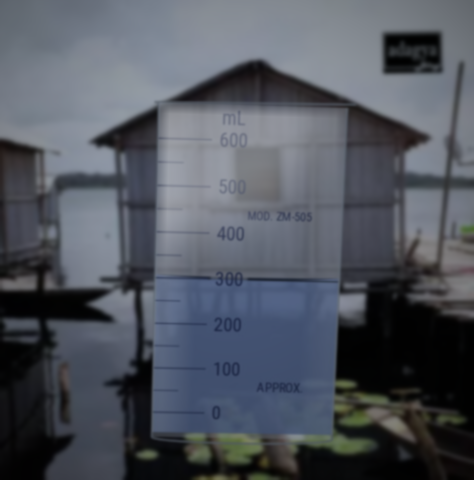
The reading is 300 mL
